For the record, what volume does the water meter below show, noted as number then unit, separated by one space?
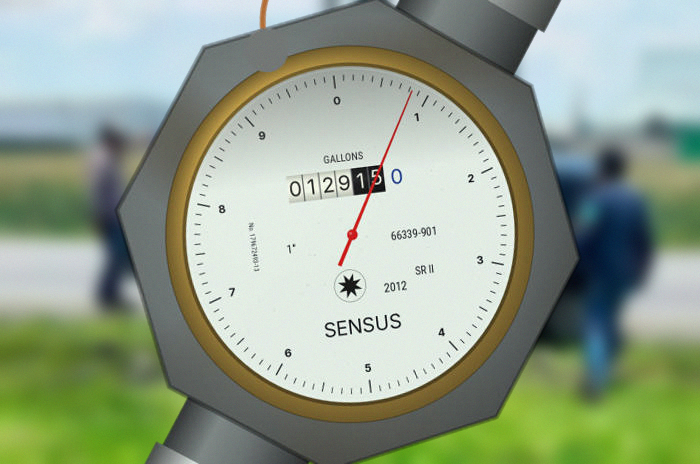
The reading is 129150.8 gal
